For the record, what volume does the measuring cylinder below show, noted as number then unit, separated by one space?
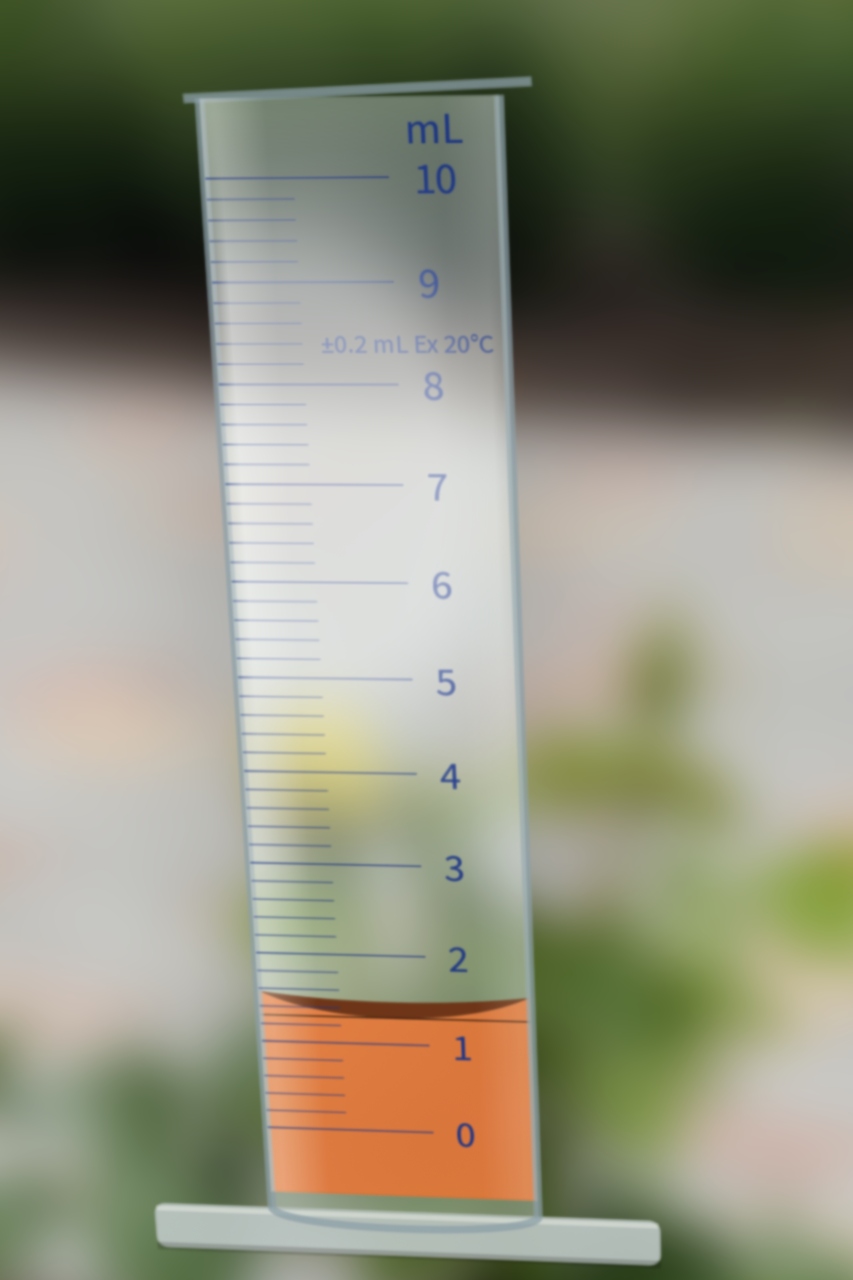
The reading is 1.3 mL
